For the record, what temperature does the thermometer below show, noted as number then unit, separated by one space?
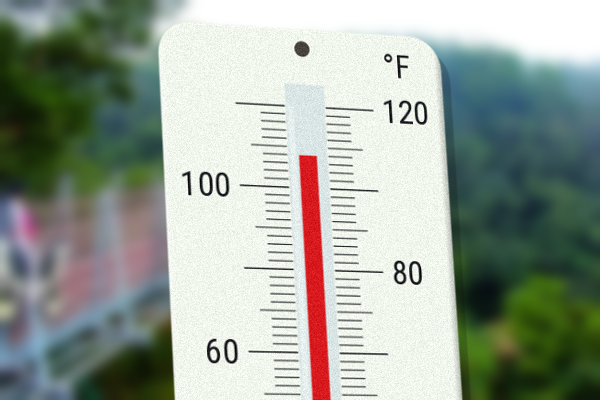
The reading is 108 °F
